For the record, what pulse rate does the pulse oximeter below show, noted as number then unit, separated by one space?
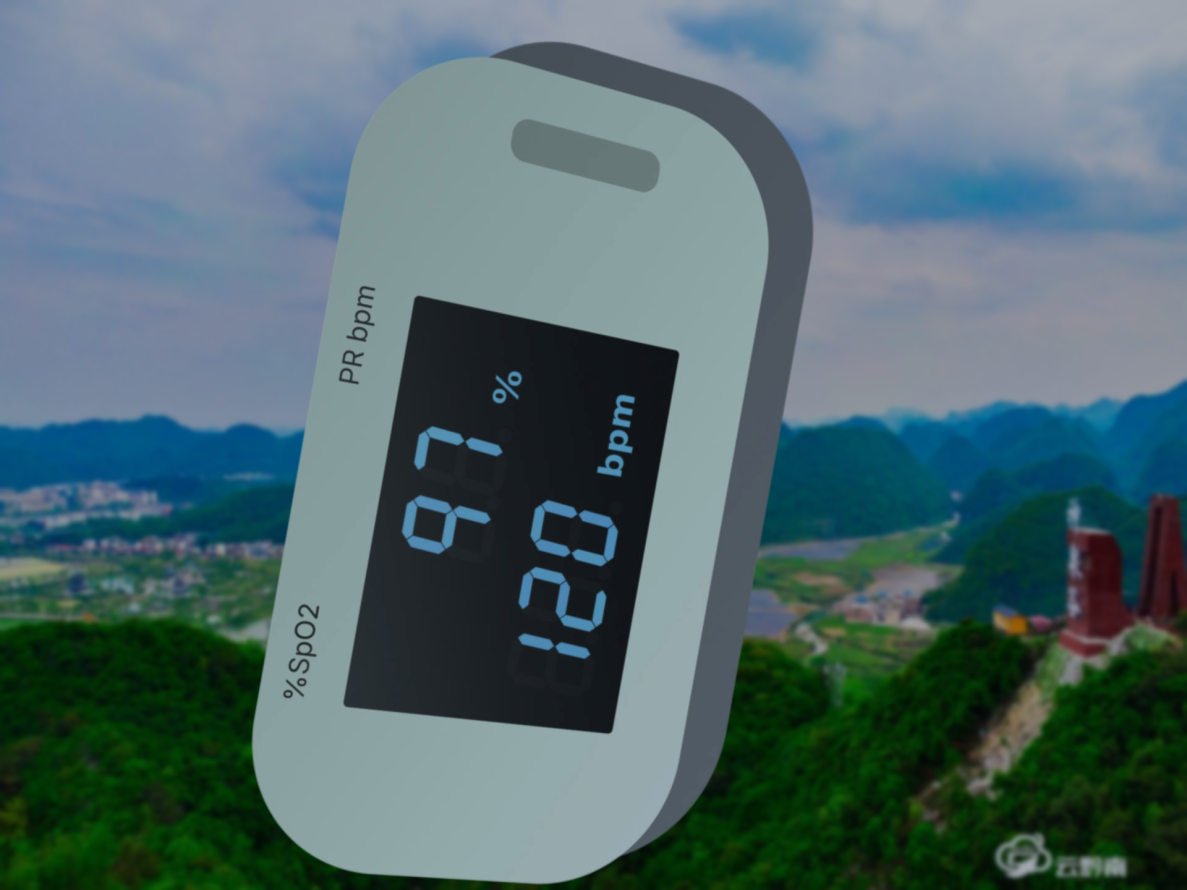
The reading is 120 bpm
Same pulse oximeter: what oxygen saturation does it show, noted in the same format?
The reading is 97 %
